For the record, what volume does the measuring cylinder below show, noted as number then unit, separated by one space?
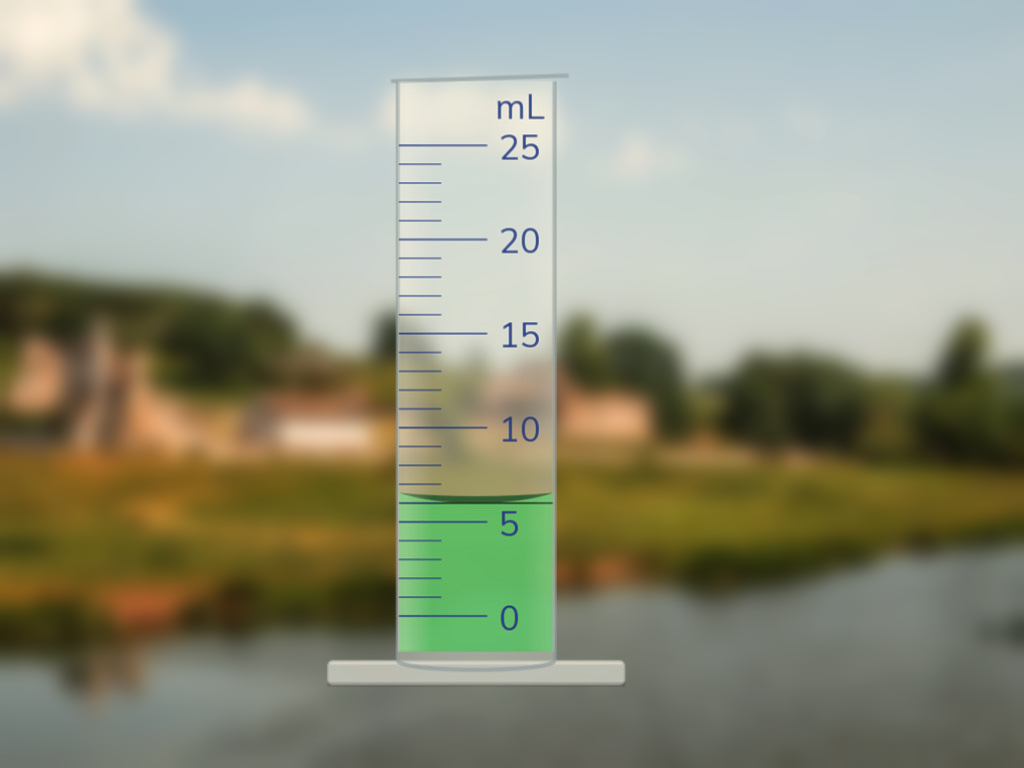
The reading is 6 mL
